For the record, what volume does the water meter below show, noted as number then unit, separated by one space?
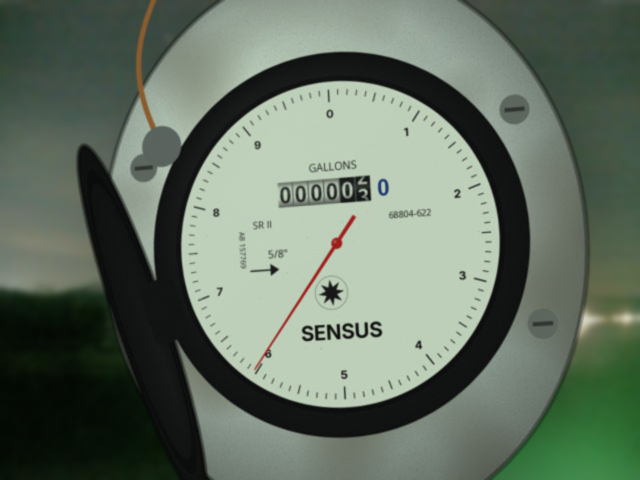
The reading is 26.0 gal
